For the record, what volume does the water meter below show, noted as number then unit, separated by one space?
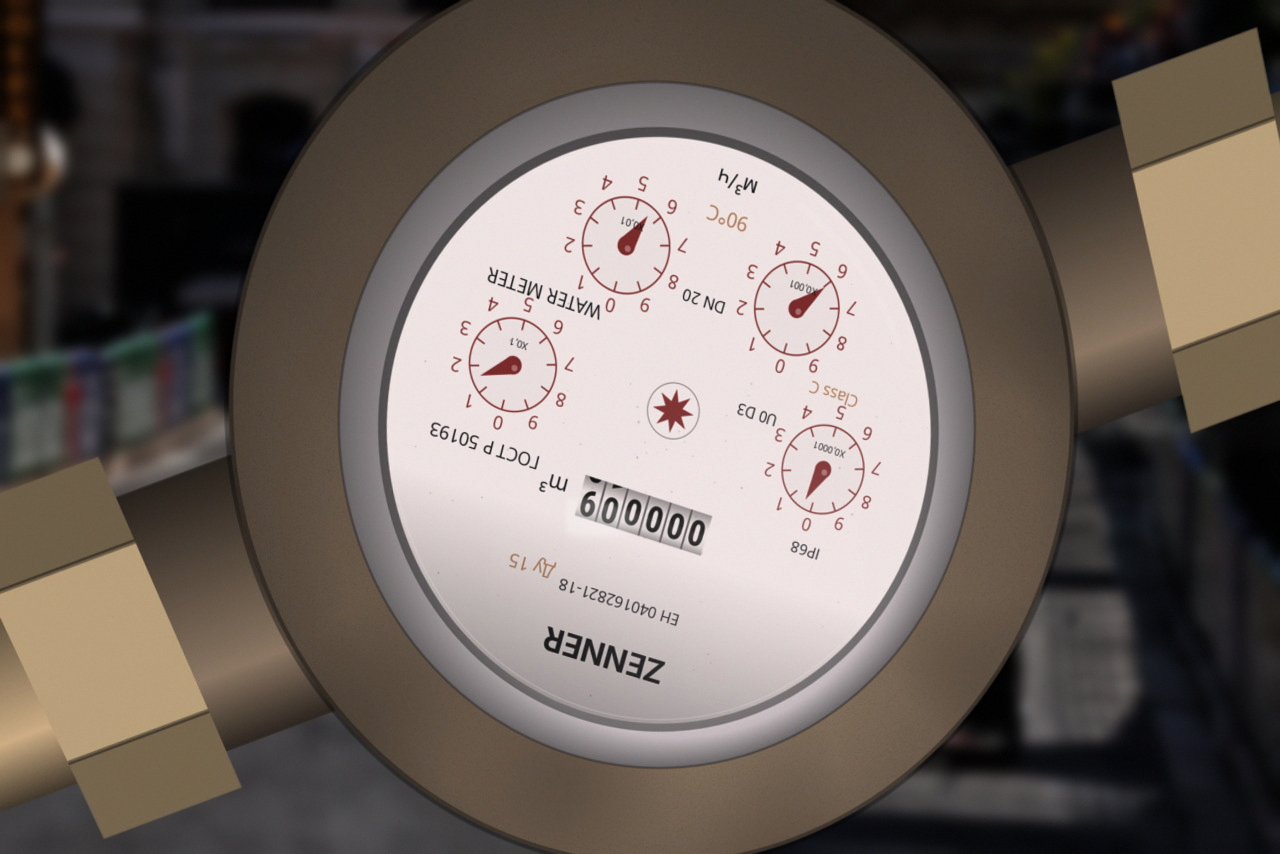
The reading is 9.1560 m³
